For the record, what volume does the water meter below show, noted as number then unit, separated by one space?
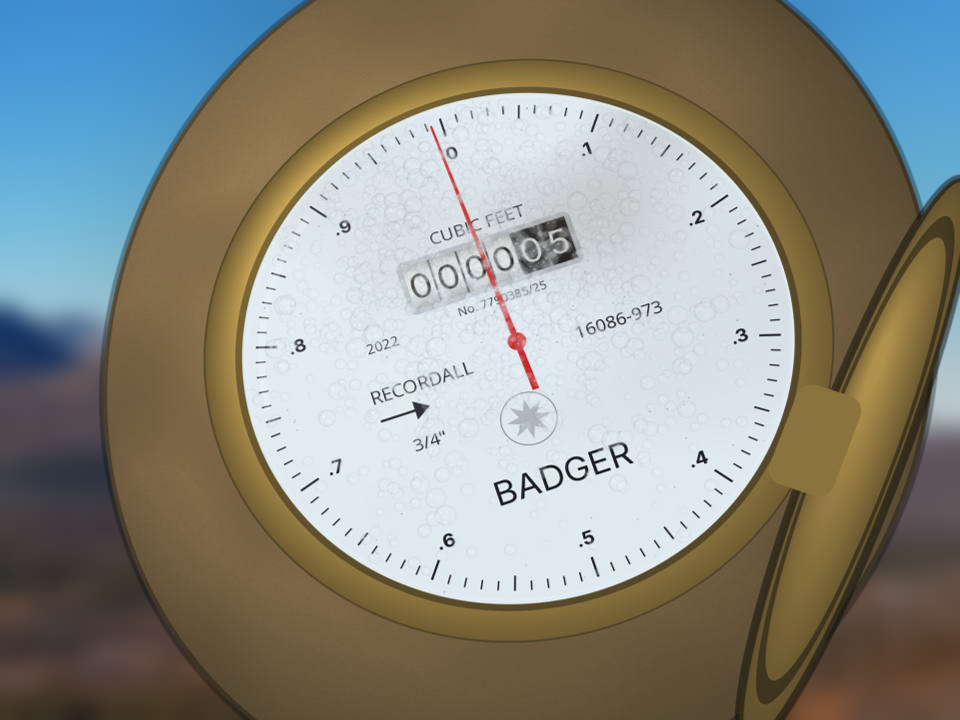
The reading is 4.99 ft³
